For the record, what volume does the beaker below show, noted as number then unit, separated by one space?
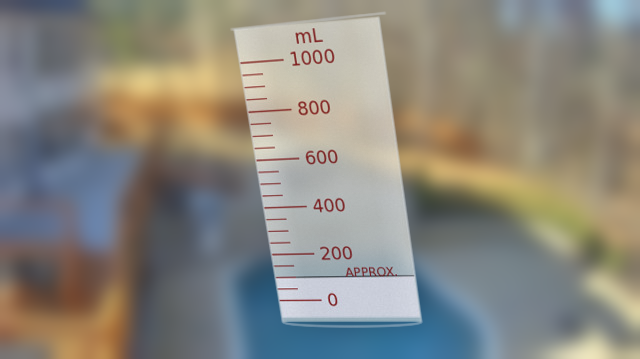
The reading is 100 mL
